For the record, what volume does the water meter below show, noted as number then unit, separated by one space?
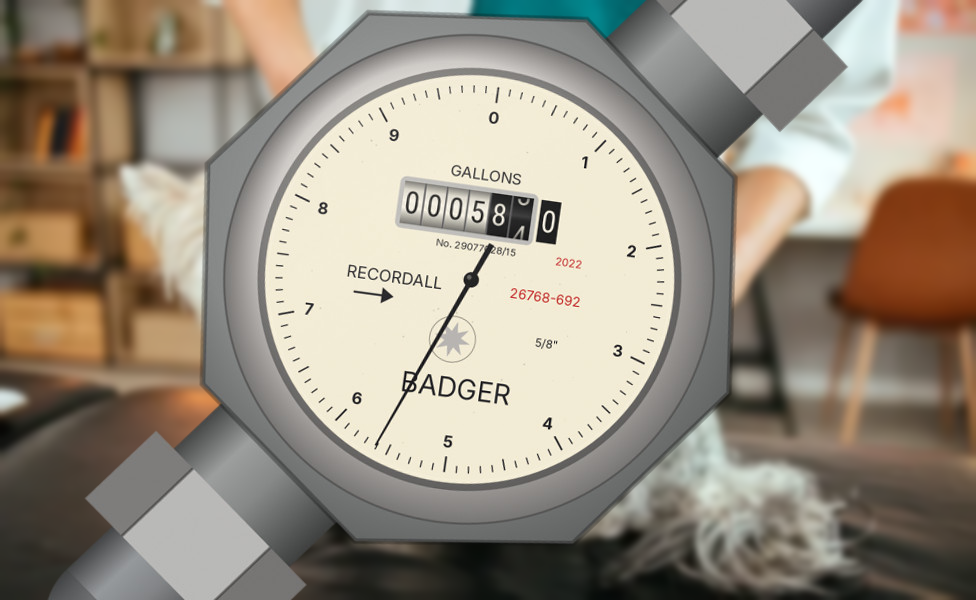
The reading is 5835.6 gal
